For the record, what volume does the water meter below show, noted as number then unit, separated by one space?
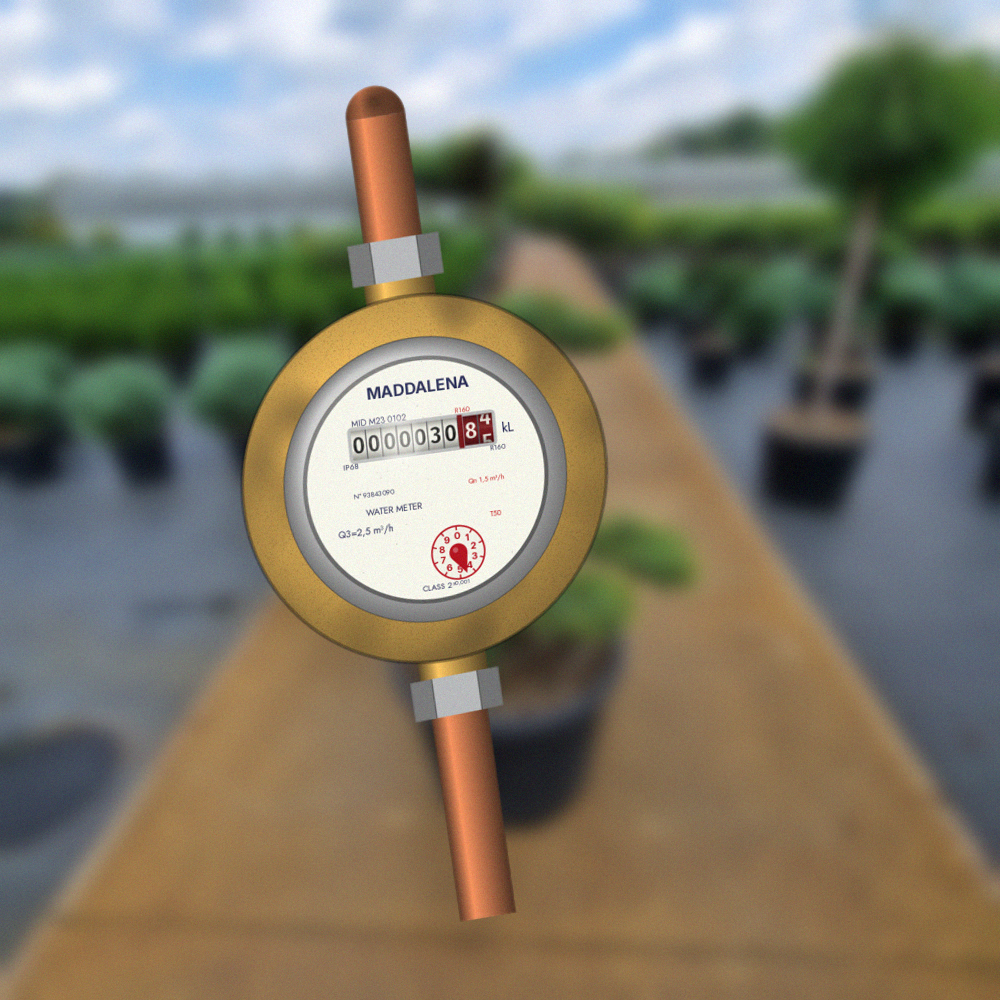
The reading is 30.844 kL
